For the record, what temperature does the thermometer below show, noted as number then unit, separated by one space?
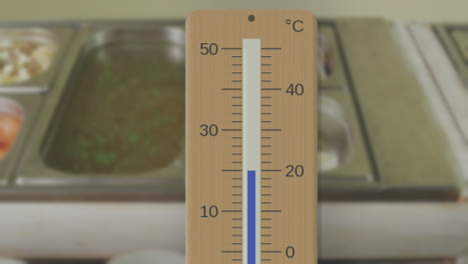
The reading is 20 °C
